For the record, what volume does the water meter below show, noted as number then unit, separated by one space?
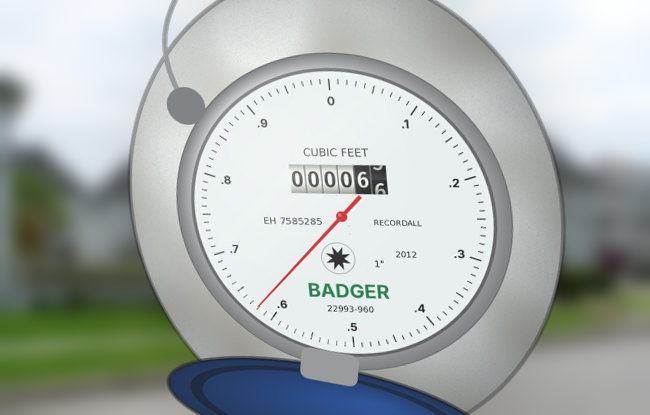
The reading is 65.62 ft³
